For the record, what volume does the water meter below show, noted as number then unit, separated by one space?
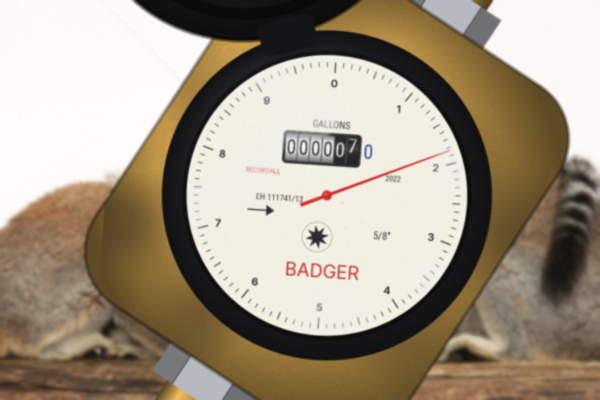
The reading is 71.8 gal
